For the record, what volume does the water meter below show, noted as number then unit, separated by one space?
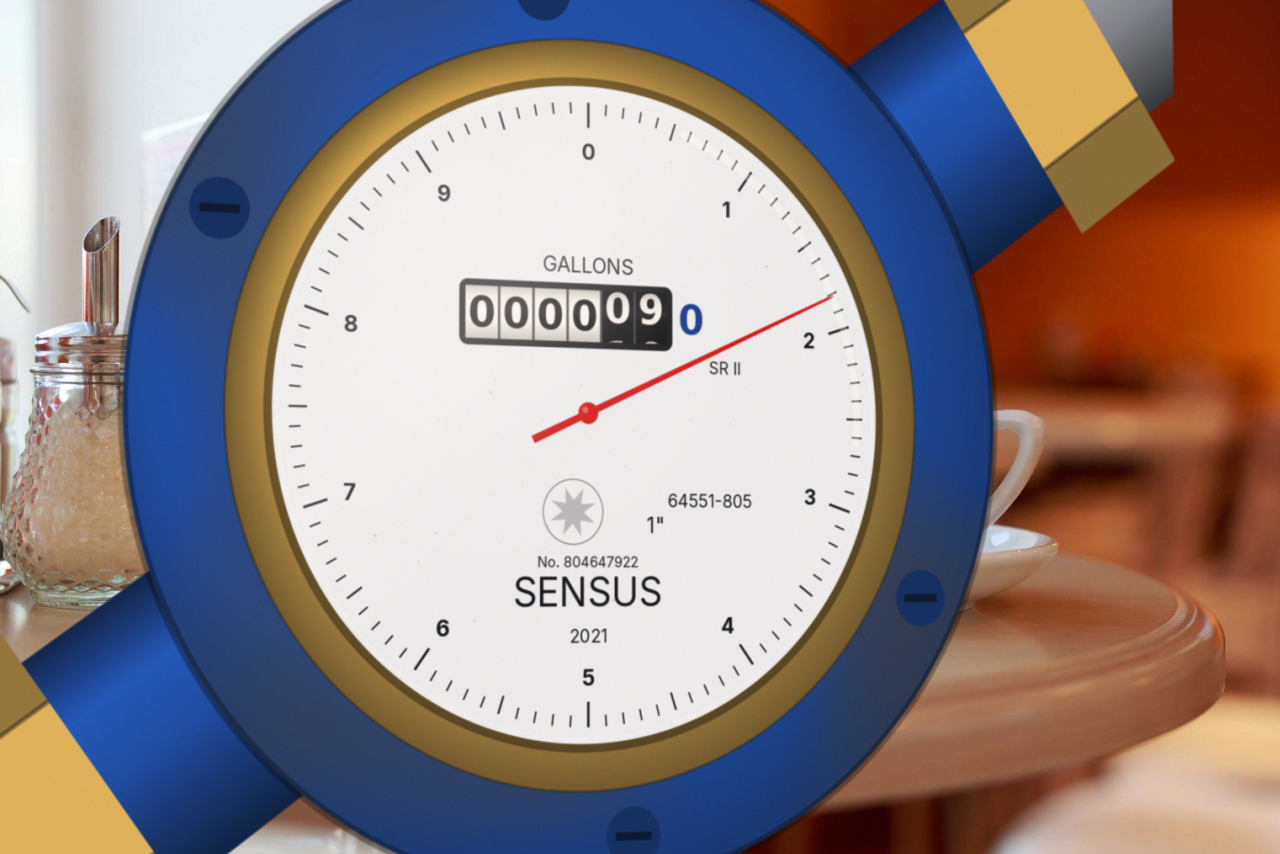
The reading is 91.8 gal
